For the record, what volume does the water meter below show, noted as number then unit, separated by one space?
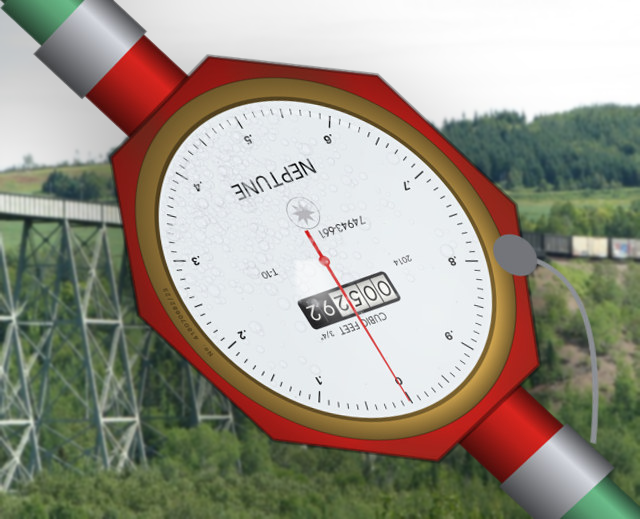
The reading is 5292.00 ft³
